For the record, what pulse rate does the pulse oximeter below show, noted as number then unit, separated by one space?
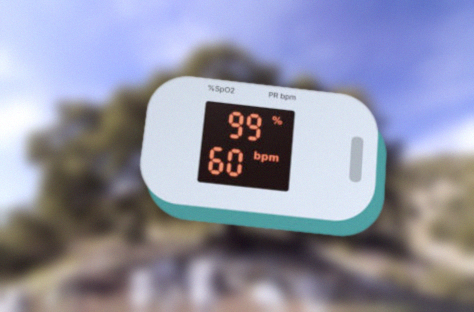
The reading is 60 bpm
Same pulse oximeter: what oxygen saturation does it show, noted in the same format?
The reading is 99 %
